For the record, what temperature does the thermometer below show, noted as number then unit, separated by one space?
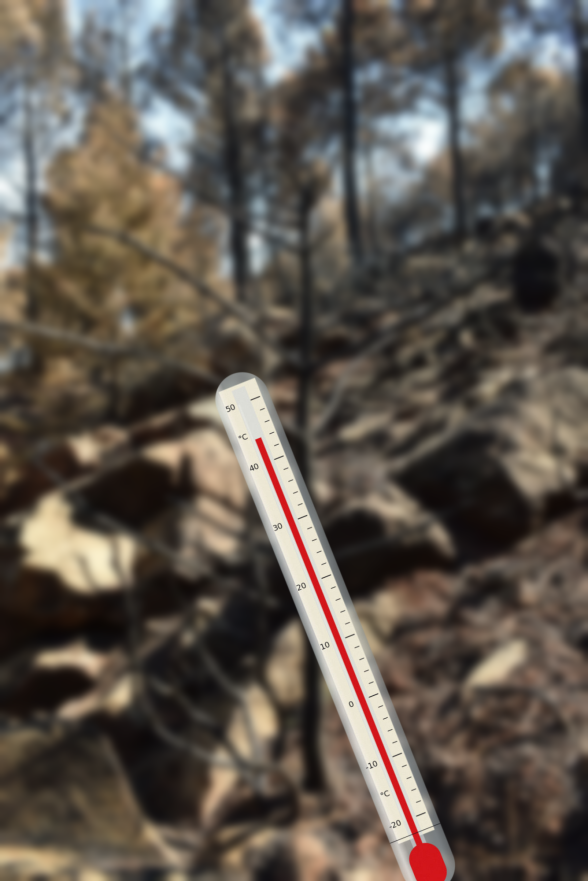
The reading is 44 °C
